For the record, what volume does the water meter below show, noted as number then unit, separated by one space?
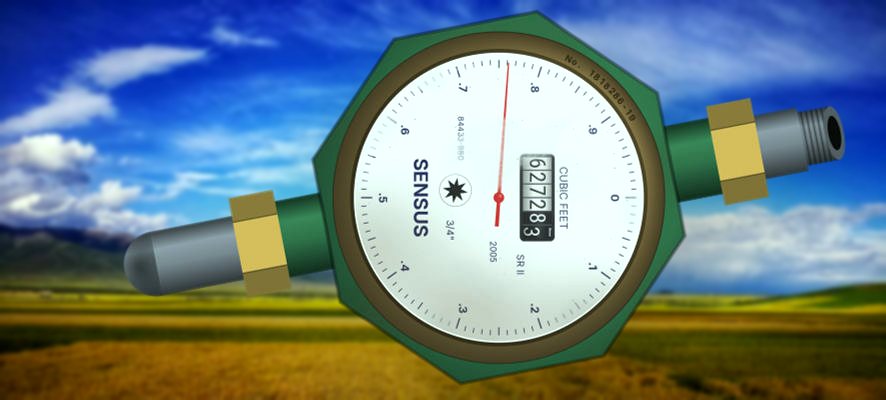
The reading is 627282.76 ft³
